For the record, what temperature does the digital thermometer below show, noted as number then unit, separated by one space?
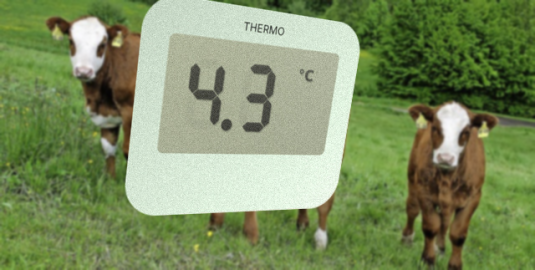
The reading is 4.3 °C
